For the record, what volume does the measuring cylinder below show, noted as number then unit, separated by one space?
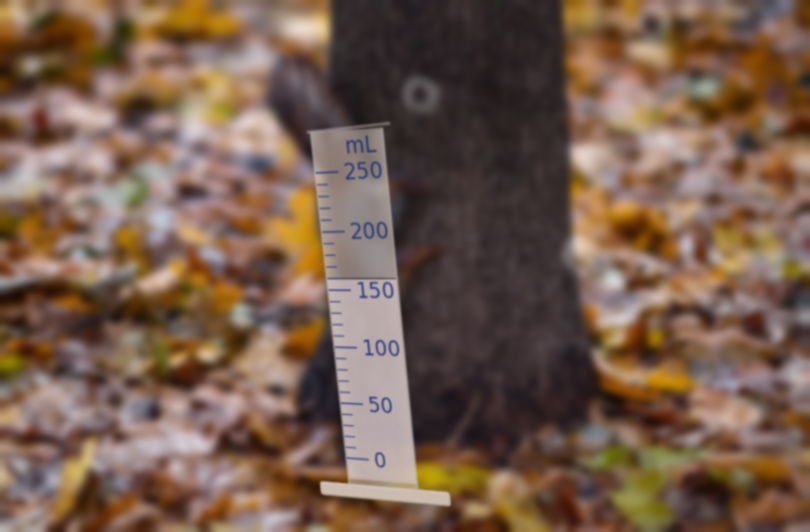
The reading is 160 mL
